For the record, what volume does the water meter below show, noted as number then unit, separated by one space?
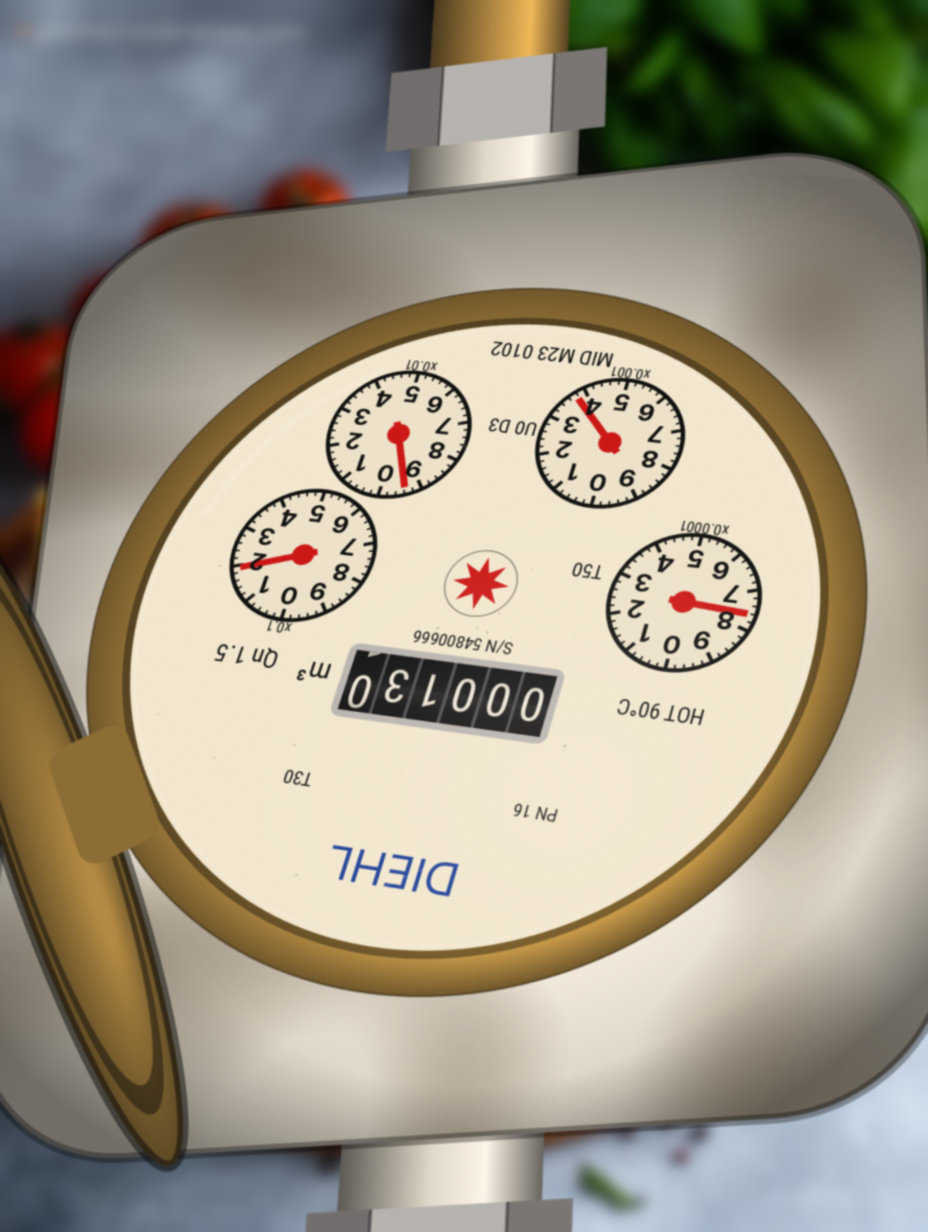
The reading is 130.1937 m³
